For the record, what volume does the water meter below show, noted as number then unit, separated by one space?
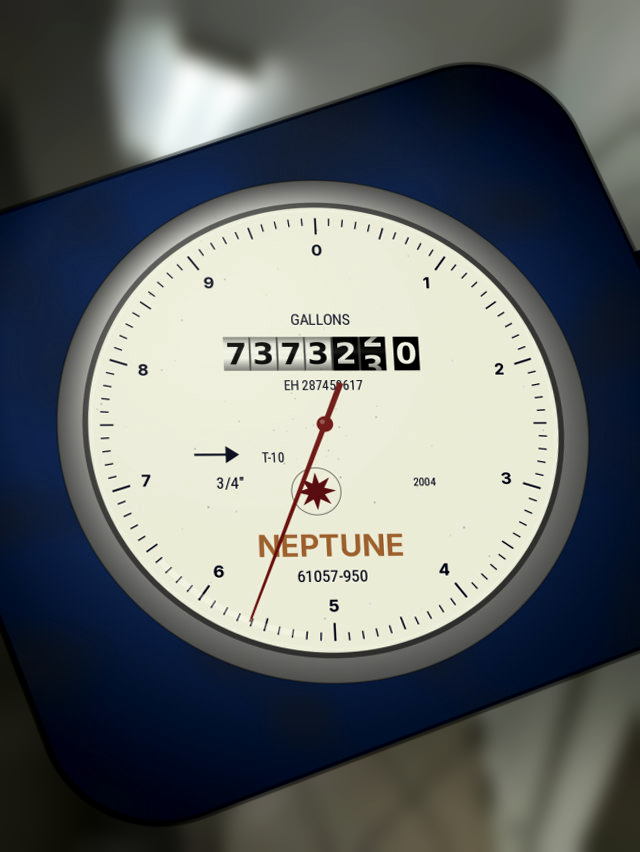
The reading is 7373225.6 gal
